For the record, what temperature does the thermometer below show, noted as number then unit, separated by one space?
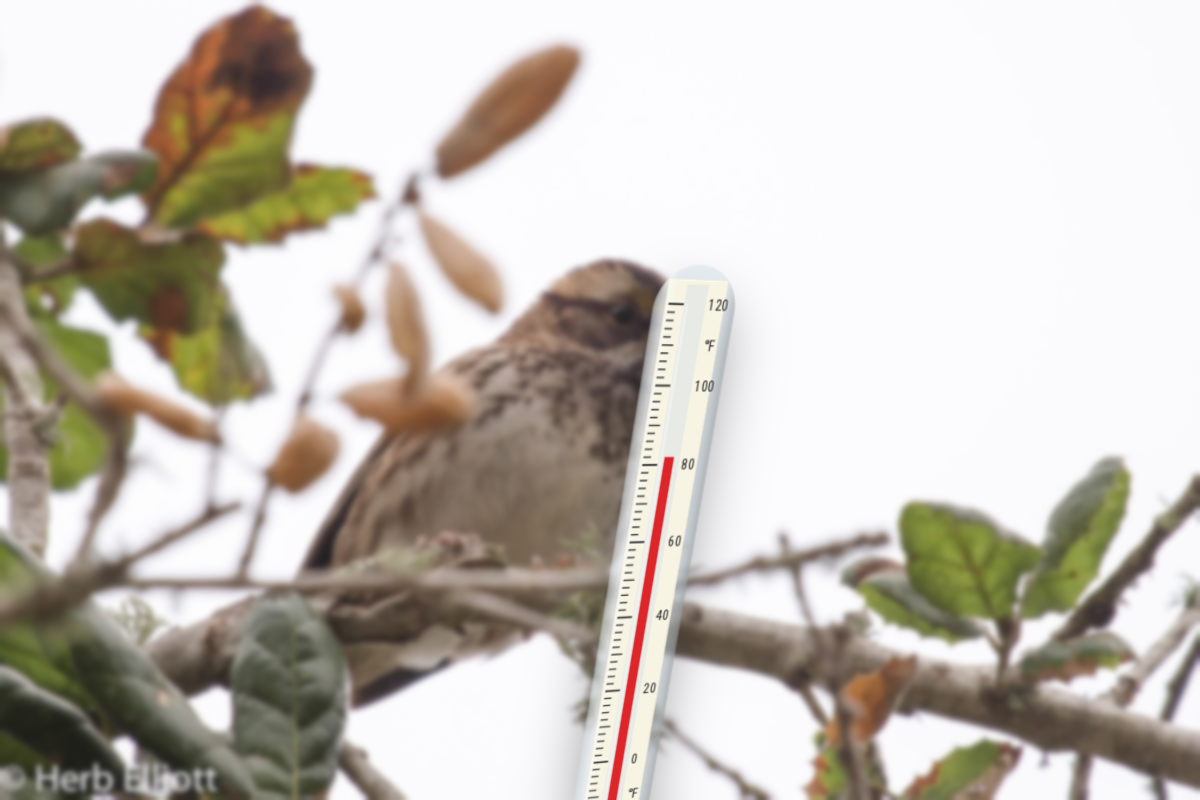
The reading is 82 °F
